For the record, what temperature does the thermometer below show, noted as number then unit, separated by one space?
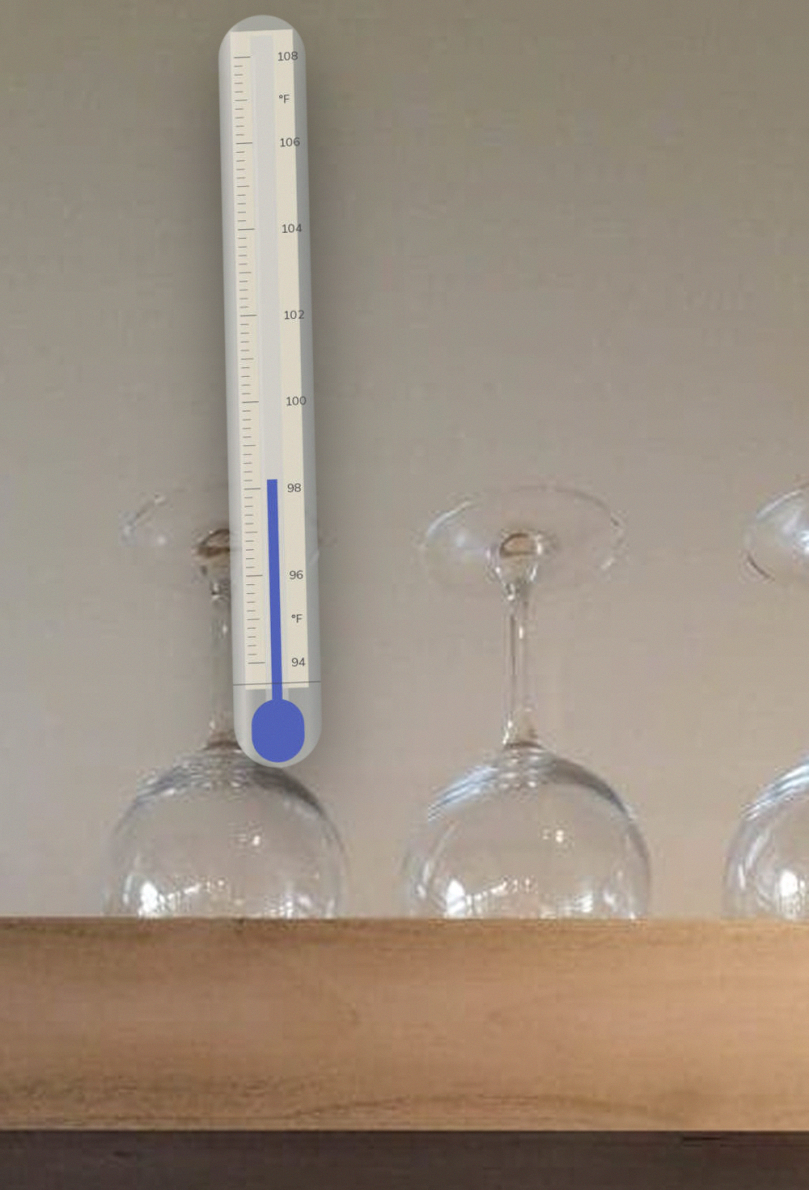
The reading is 98.2 °F
